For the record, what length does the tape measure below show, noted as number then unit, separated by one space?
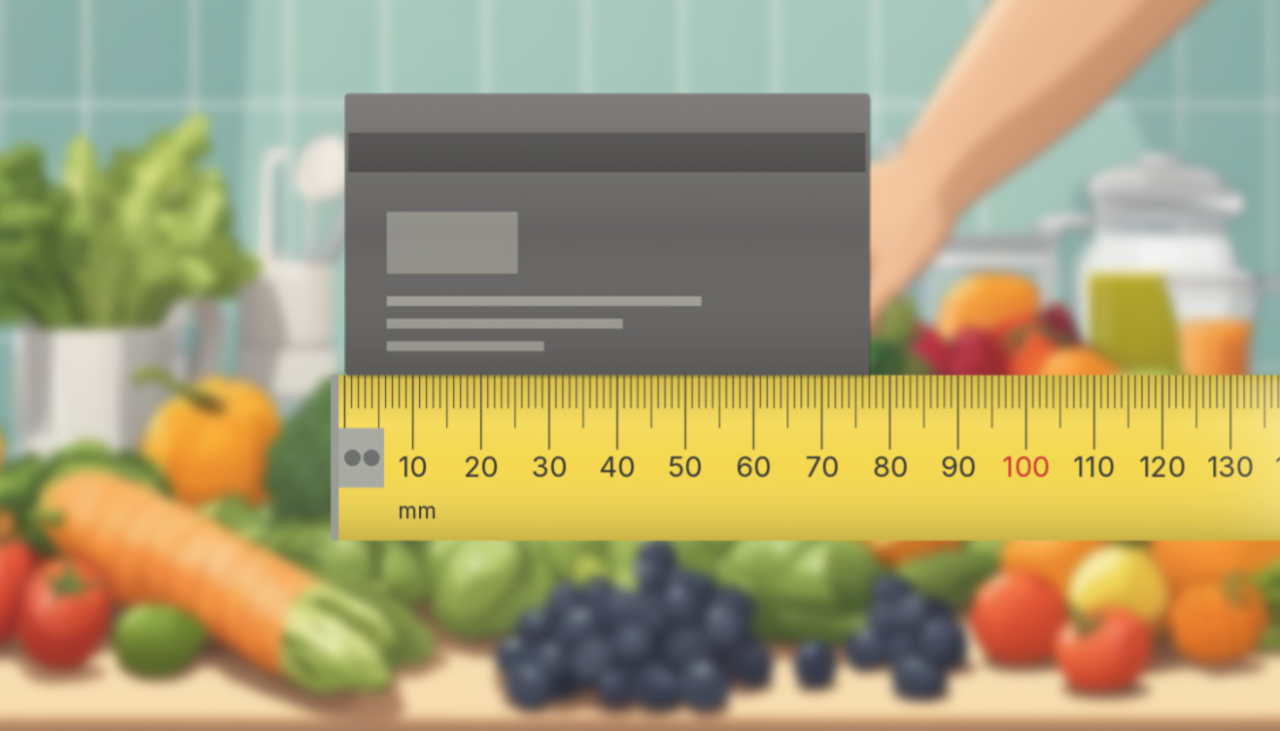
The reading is 77 mm
